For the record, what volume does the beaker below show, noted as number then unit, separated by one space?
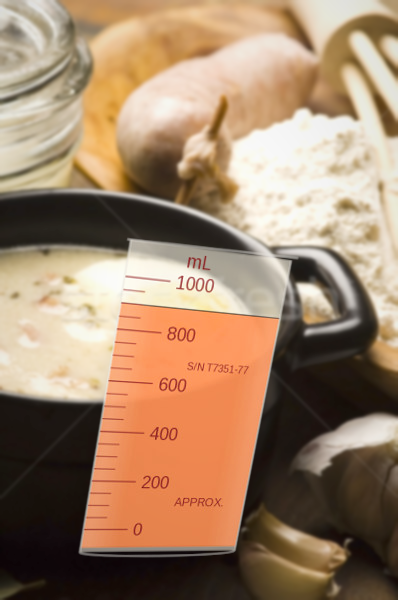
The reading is 900 mL
